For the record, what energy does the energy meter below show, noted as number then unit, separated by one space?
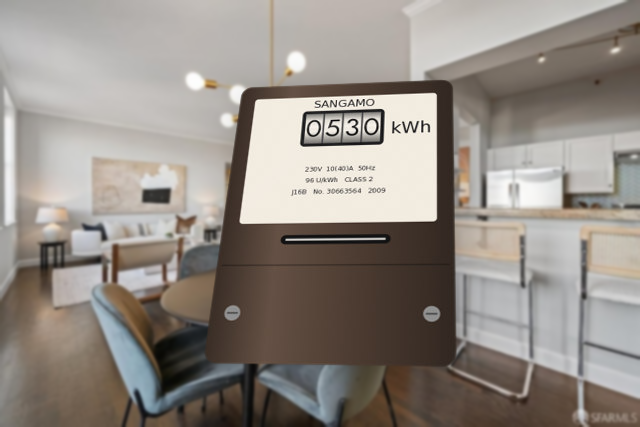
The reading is 530 kWh
